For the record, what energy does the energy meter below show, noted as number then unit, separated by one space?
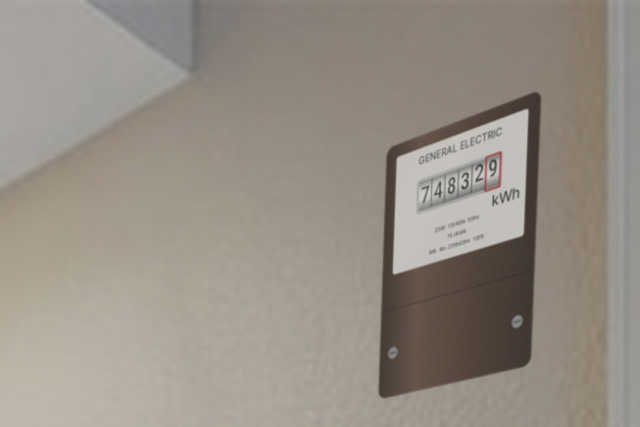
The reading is 74832.9 kWh
